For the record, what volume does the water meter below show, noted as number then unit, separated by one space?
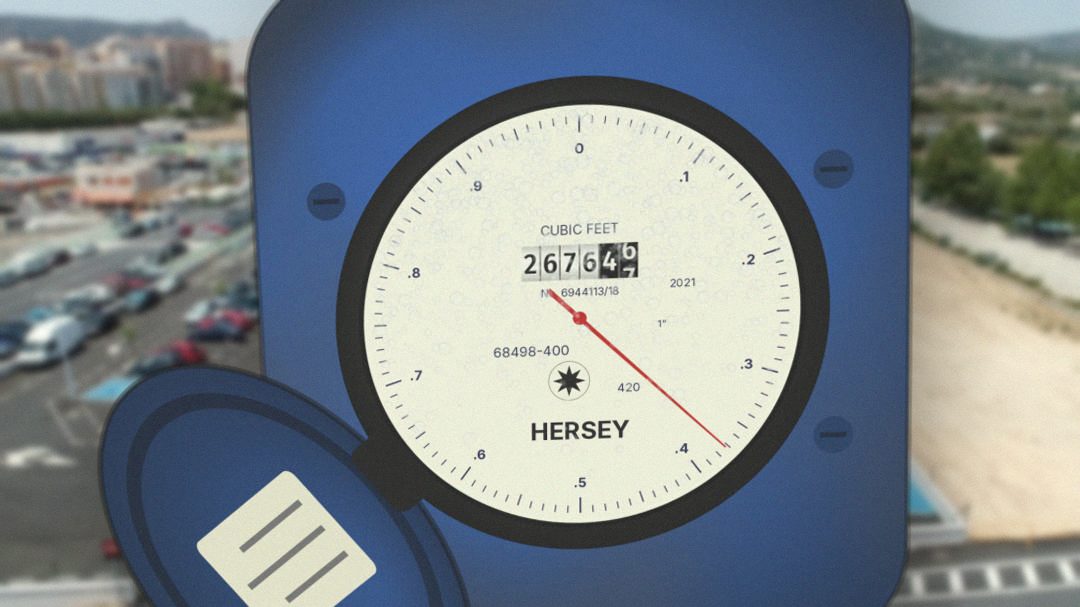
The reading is 267646.37 ft³
